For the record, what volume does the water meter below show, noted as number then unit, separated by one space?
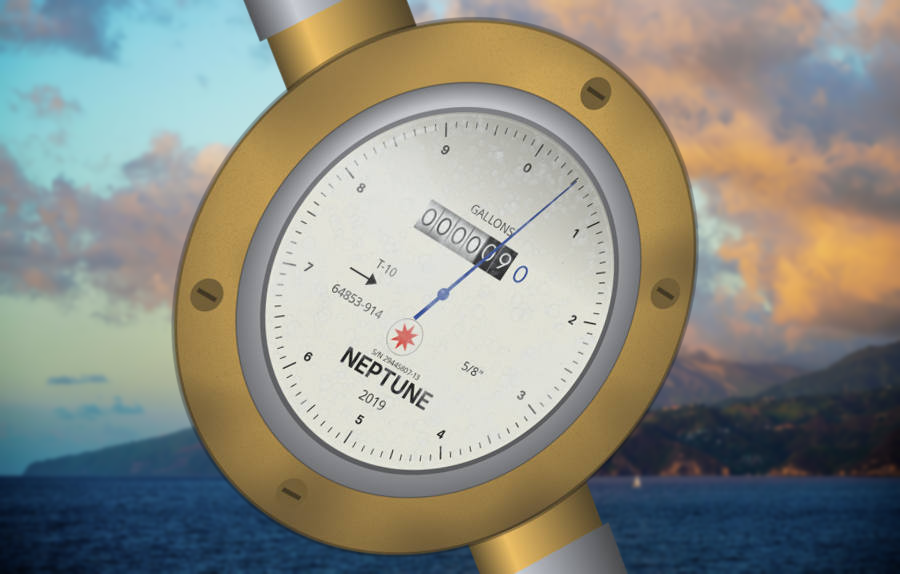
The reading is 90.5 gal
